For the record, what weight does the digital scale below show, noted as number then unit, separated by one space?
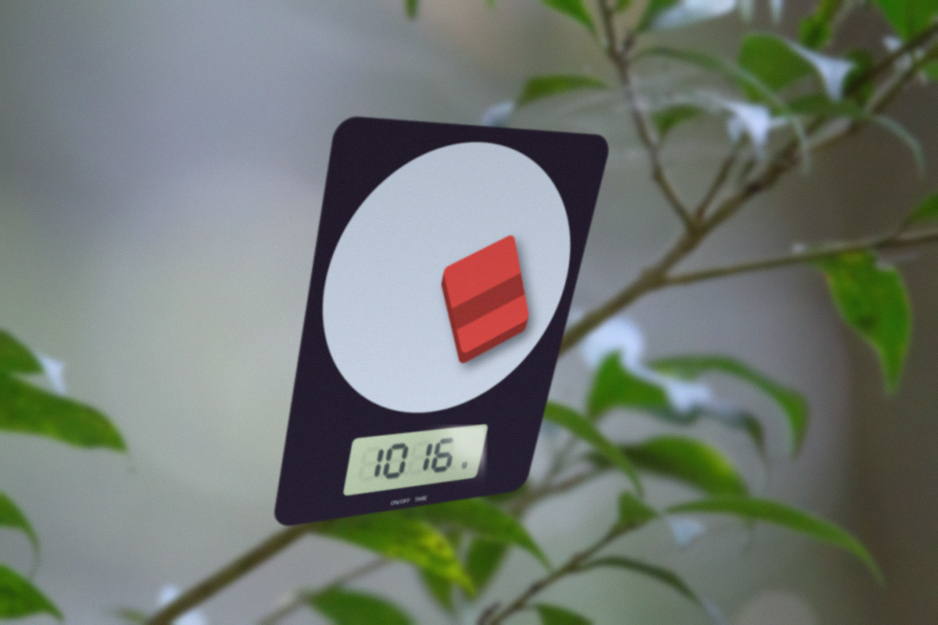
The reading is 1016 g
